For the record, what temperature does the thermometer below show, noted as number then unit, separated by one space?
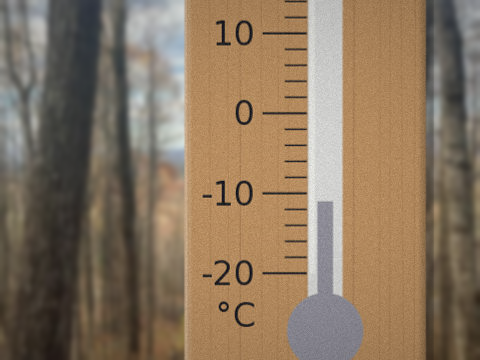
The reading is -11 °C
